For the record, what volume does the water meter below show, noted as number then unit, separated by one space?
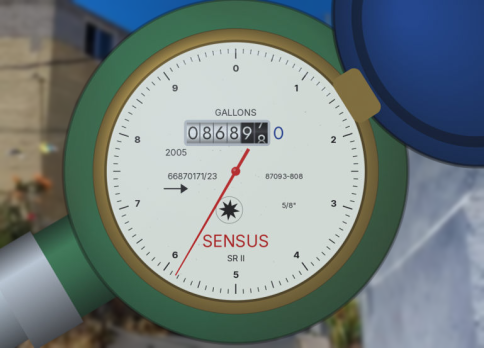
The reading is 868975.8 gal
